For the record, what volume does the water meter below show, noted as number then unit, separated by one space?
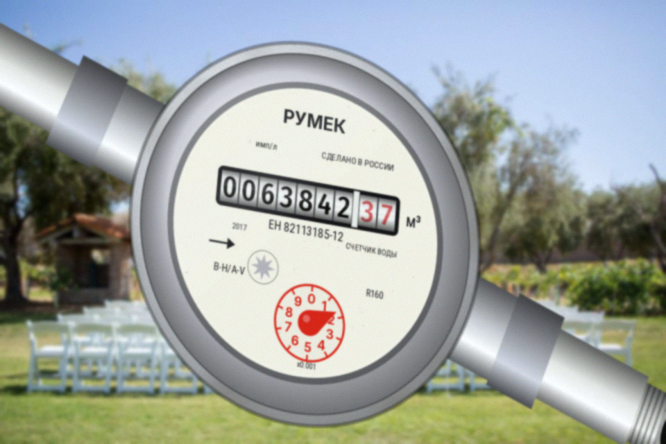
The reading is 63842.371 m³
